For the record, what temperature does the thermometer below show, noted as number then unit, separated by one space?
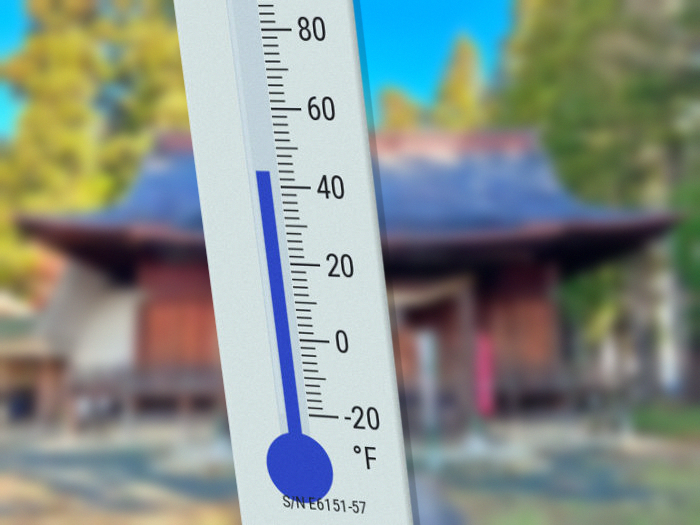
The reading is 44 °F
